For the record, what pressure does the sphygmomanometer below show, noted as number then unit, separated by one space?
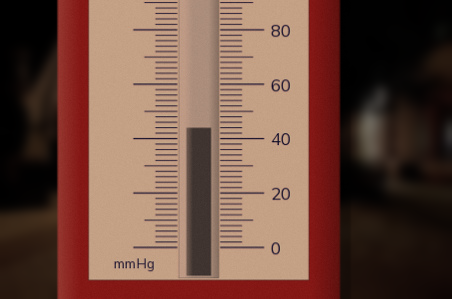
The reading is 44 mmHg
